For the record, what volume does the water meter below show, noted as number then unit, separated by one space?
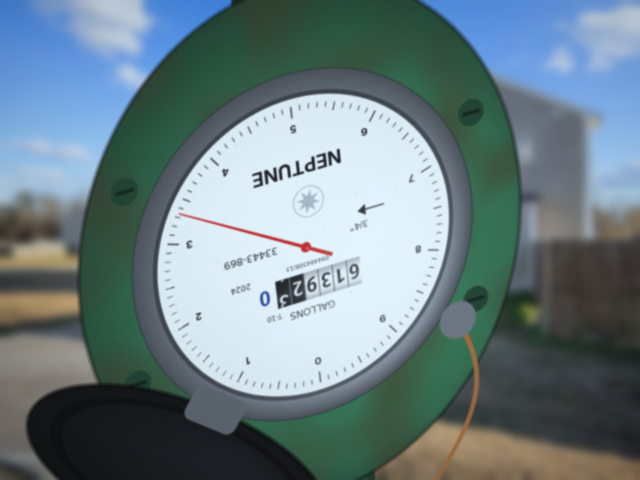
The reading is 6139233.3 gal
